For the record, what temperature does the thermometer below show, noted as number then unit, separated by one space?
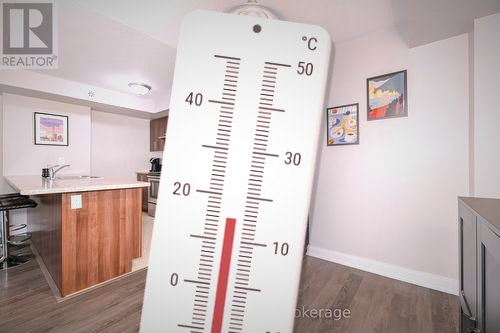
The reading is 15 °C
